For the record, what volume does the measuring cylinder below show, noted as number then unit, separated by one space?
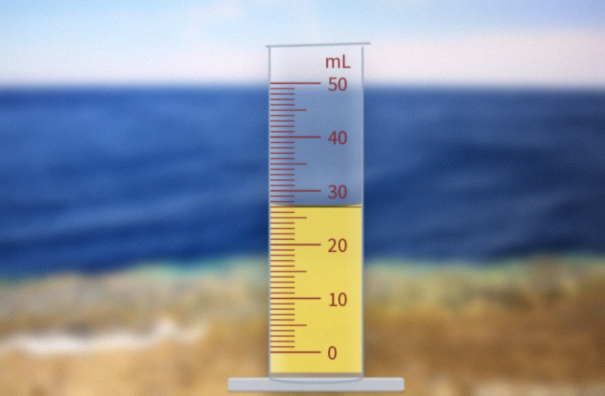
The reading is 27 mL
